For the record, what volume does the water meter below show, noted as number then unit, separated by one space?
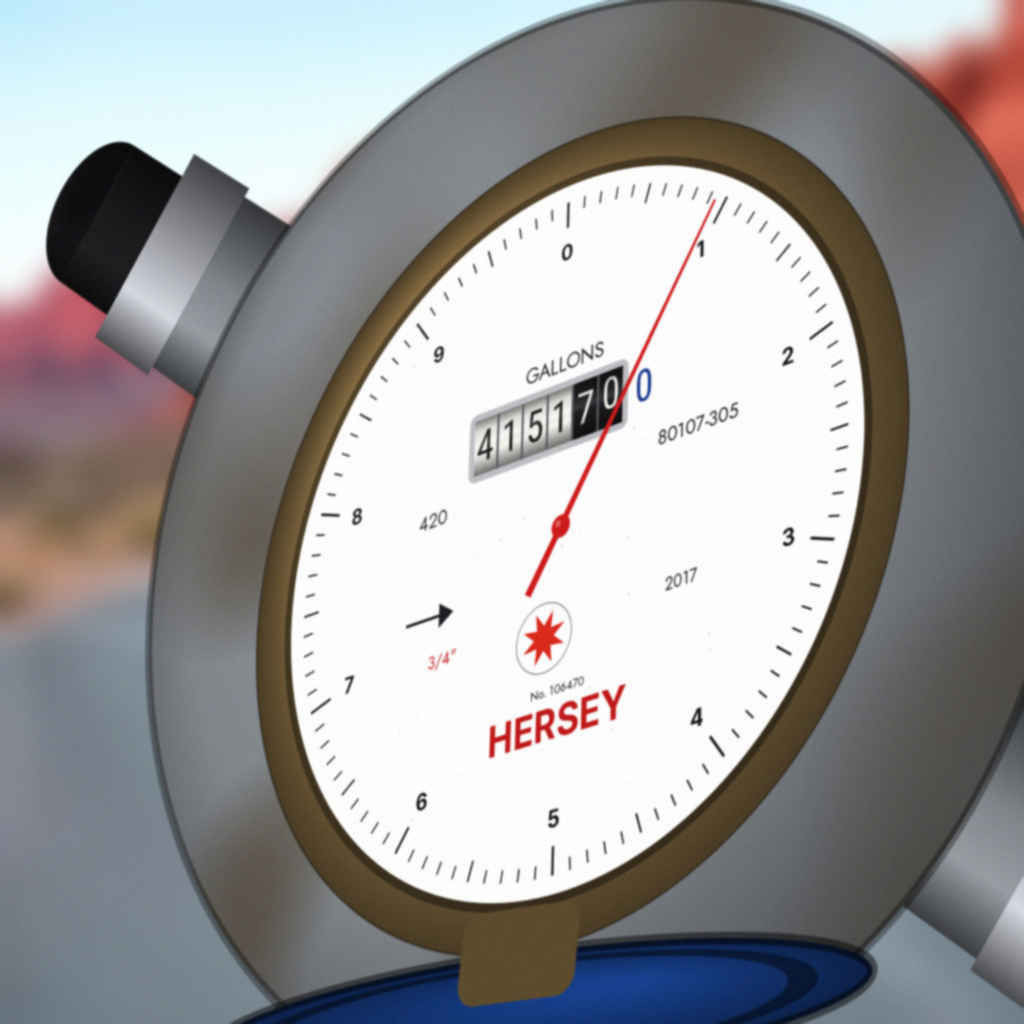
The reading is 4151700.9 gal
